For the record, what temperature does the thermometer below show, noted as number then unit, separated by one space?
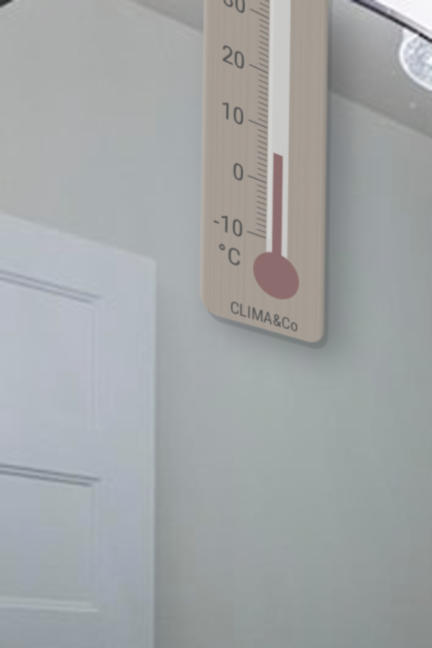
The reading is 6 °C
